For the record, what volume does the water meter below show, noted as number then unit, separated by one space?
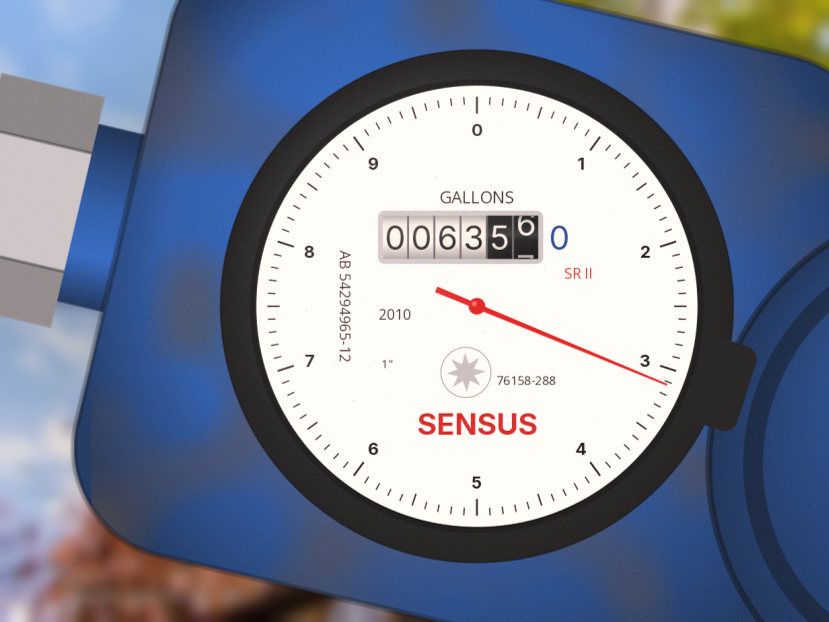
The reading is 63563.1 gal
